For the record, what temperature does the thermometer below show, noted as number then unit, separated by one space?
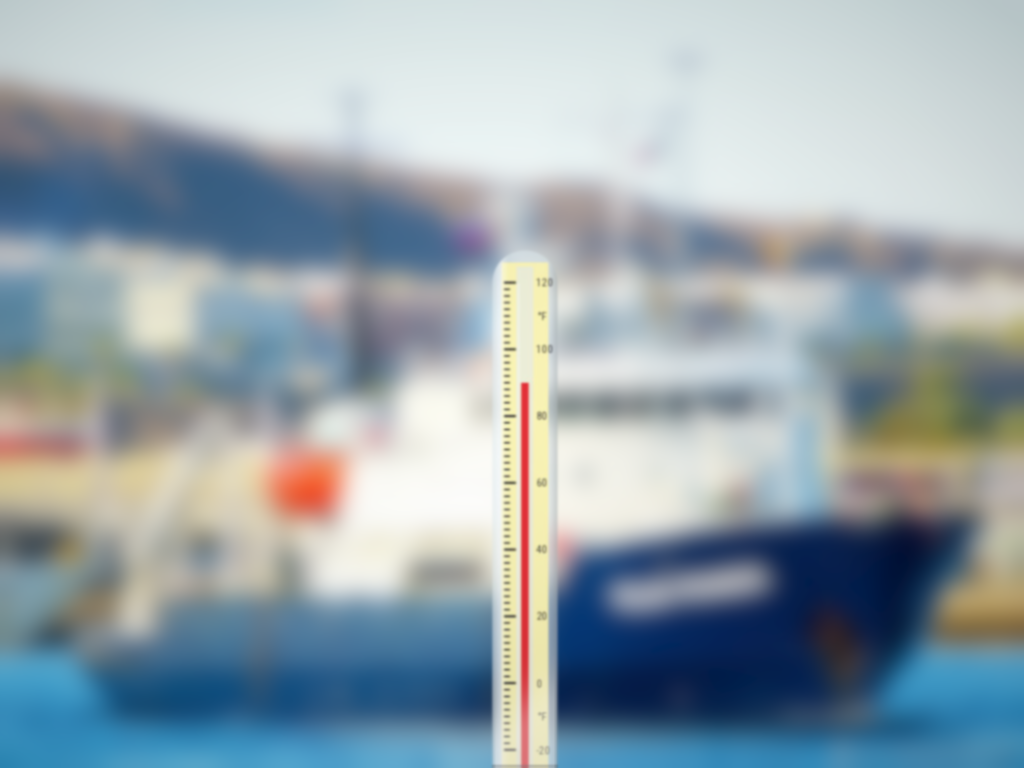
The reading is 90 °F
